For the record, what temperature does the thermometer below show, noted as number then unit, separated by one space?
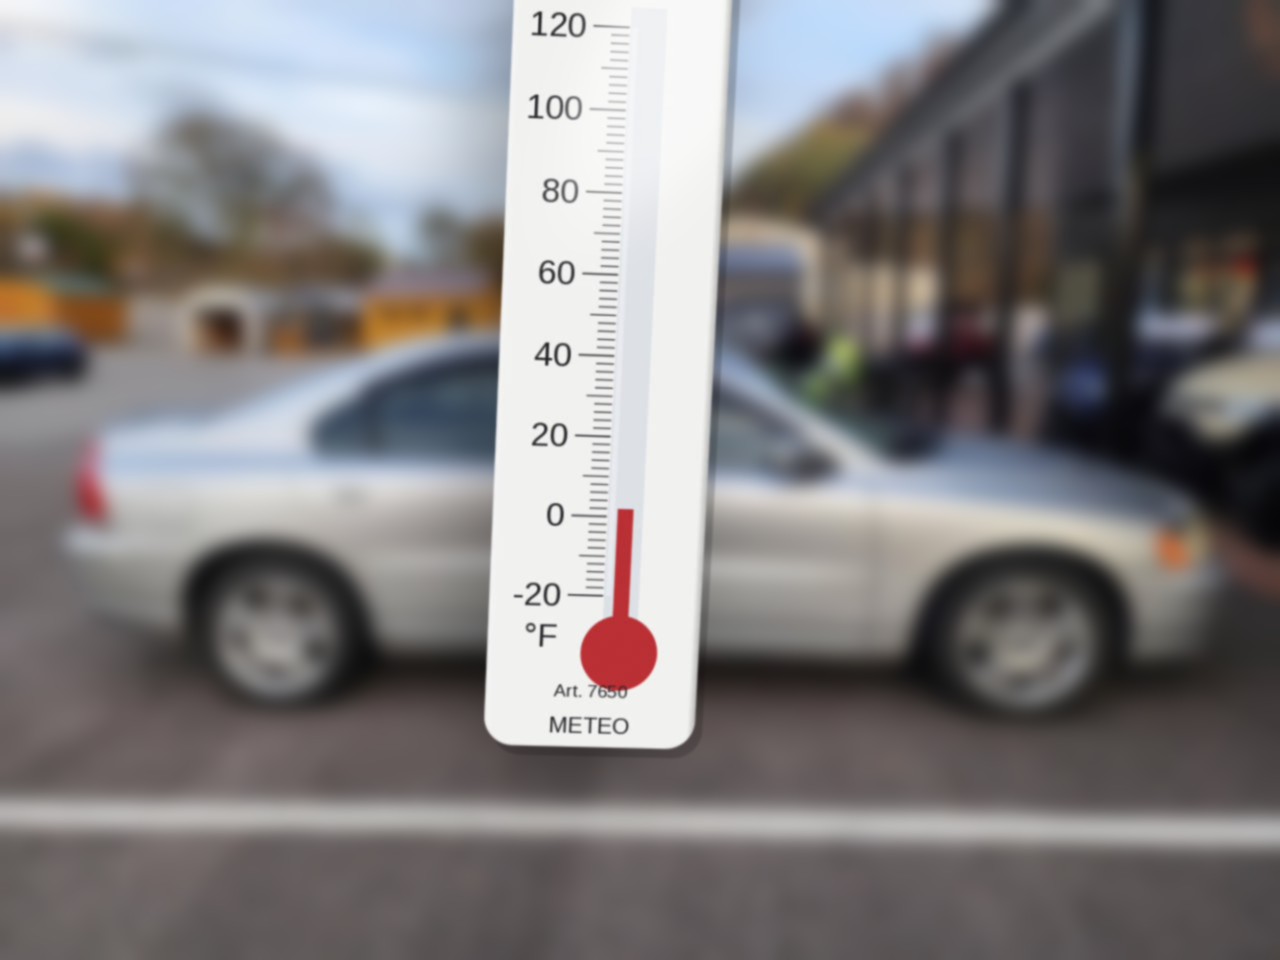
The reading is 2 °F
